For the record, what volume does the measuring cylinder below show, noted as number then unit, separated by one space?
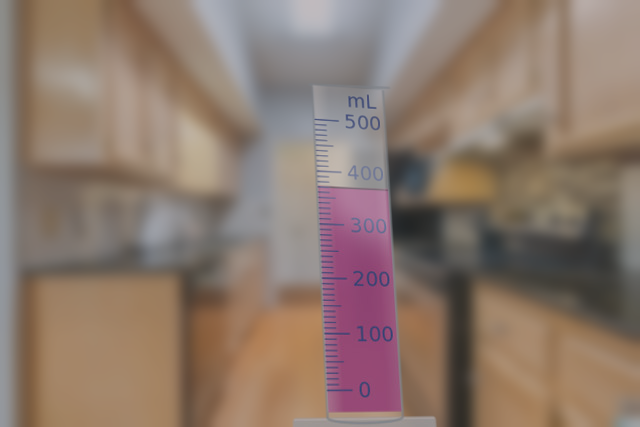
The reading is 370 mL
